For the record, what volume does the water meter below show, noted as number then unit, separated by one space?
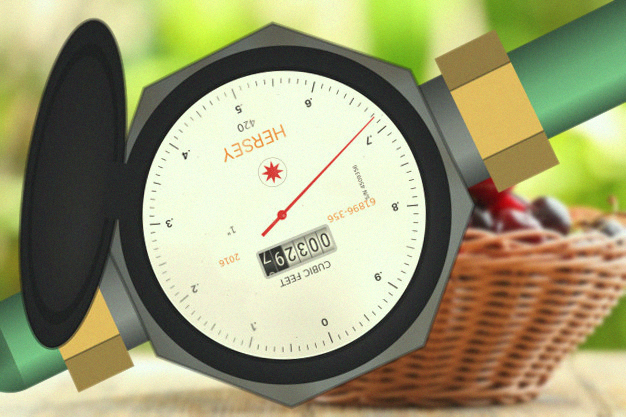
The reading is 3296.68 ft³
